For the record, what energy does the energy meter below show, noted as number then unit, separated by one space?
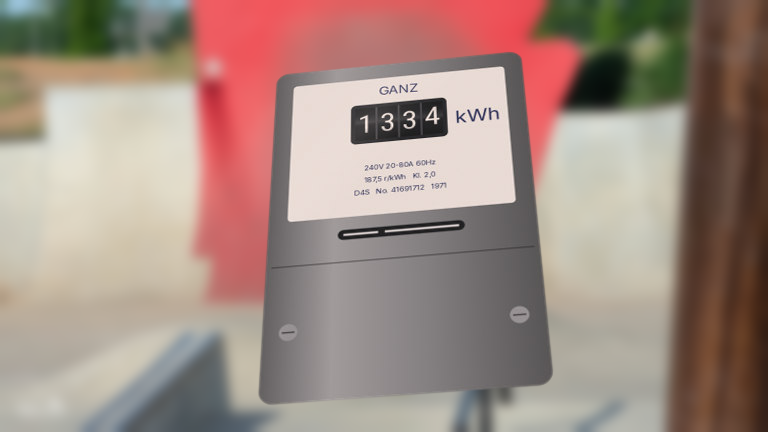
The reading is 1334 kWh
